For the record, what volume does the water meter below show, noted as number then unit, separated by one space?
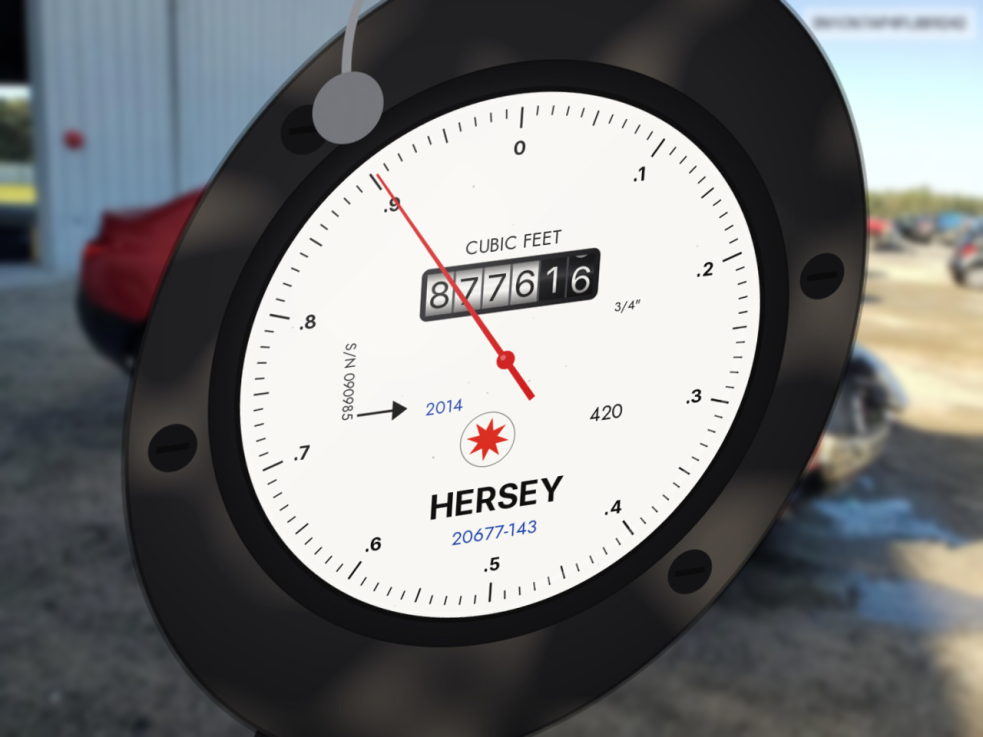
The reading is 877615.90 ft³
